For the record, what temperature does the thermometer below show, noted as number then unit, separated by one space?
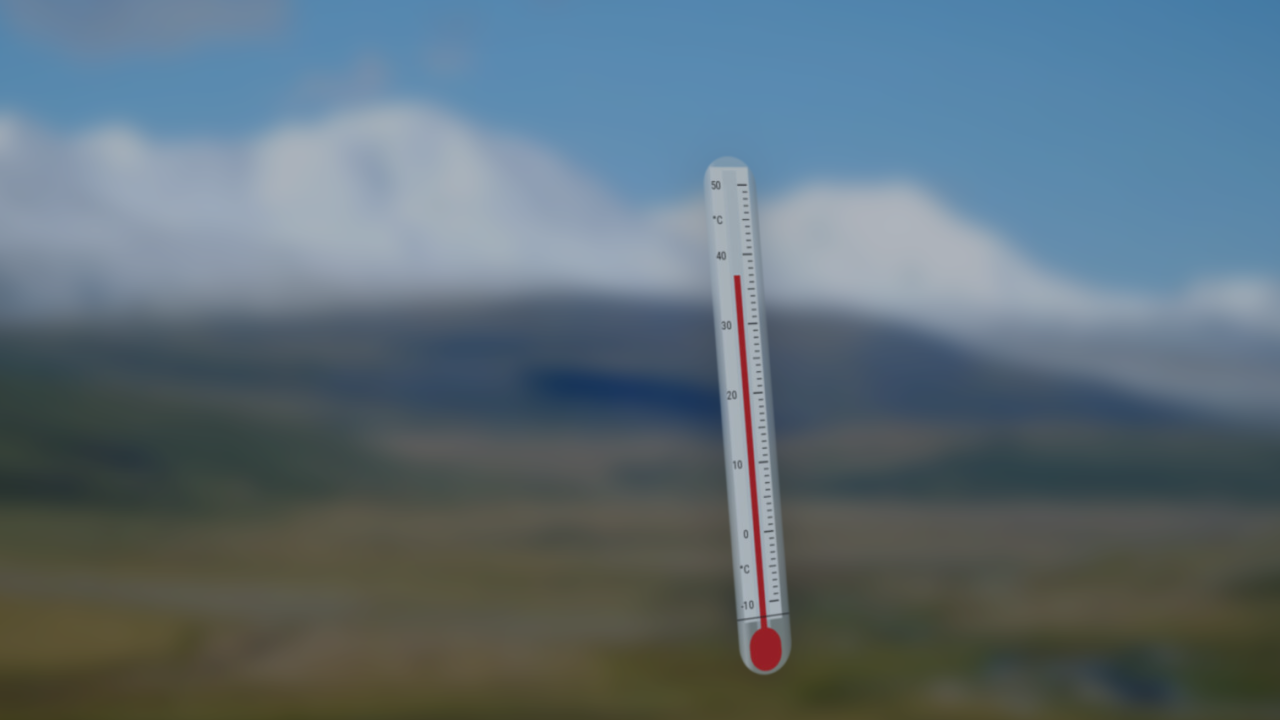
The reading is 37 °C
